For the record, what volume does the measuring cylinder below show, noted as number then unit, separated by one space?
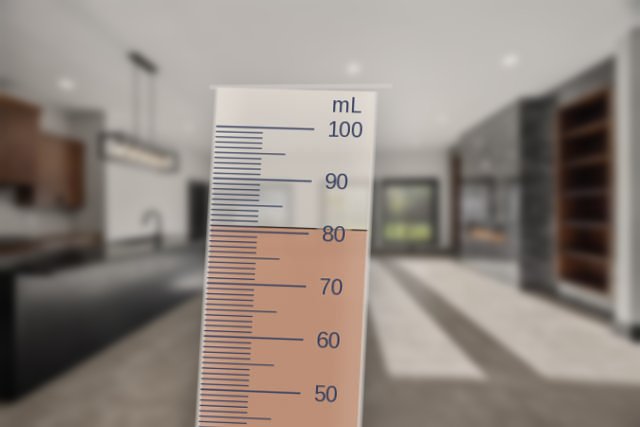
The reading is 81 mL
